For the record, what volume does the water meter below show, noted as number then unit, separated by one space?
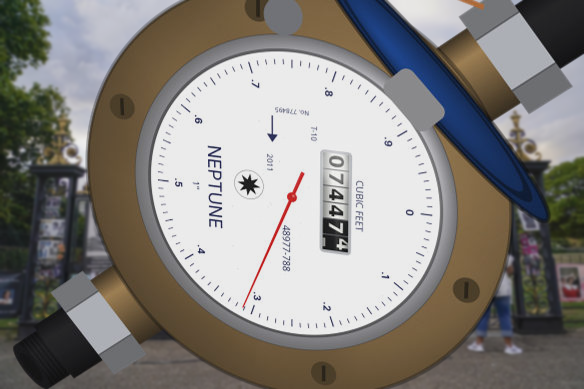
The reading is 74474.31 ft³
